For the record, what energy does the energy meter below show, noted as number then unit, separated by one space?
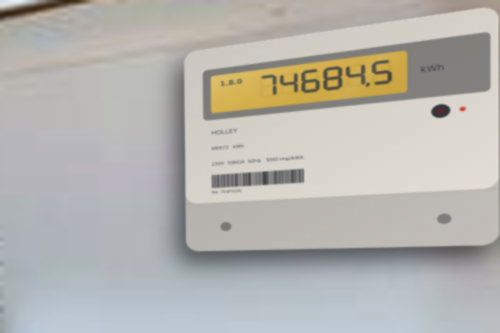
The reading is 74684.5 kWh
